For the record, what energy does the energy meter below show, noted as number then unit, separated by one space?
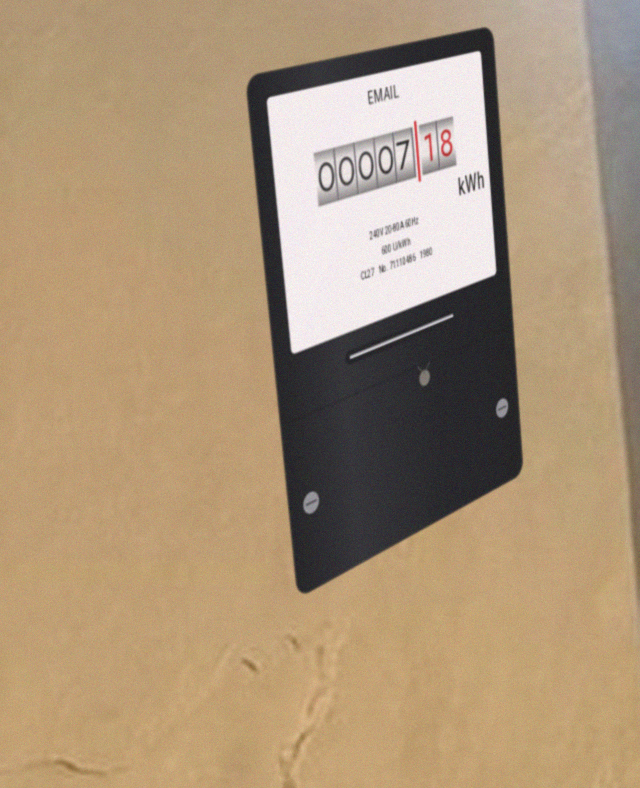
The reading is 7.18 kWh
